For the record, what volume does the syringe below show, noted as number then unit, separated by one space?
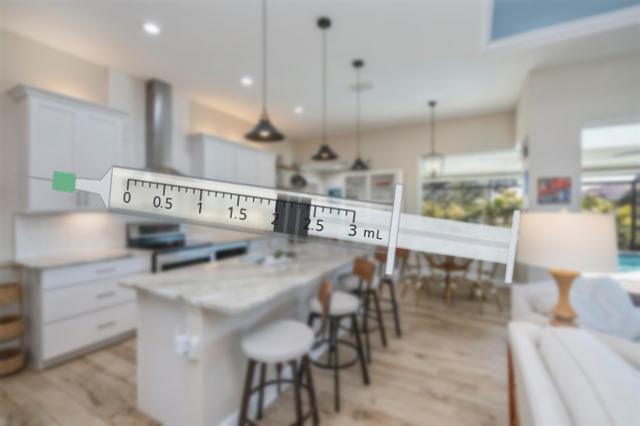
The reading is 2 mL
